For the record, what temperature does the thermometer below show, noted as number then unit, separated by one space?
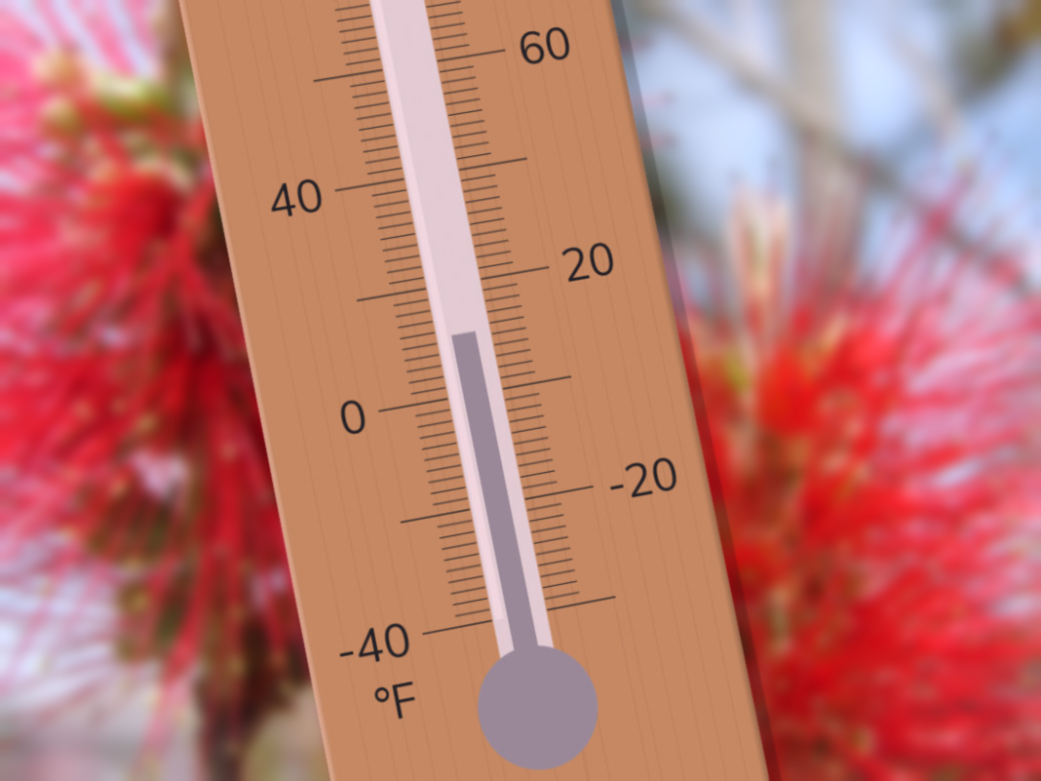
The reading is 11 °F
